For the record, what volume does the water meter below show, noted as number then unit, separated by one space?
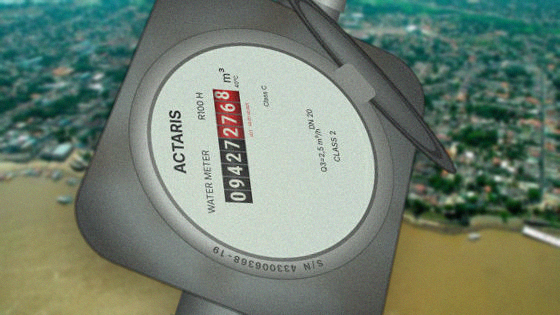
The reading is 9427.2768 m³
